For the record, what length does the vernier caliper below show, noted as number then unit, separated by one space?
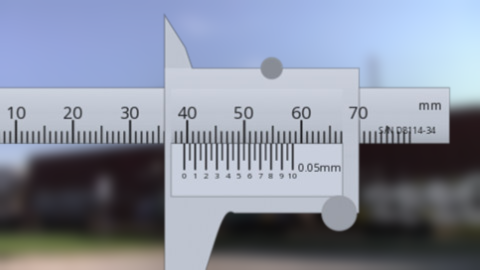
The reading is 39.5 mm
